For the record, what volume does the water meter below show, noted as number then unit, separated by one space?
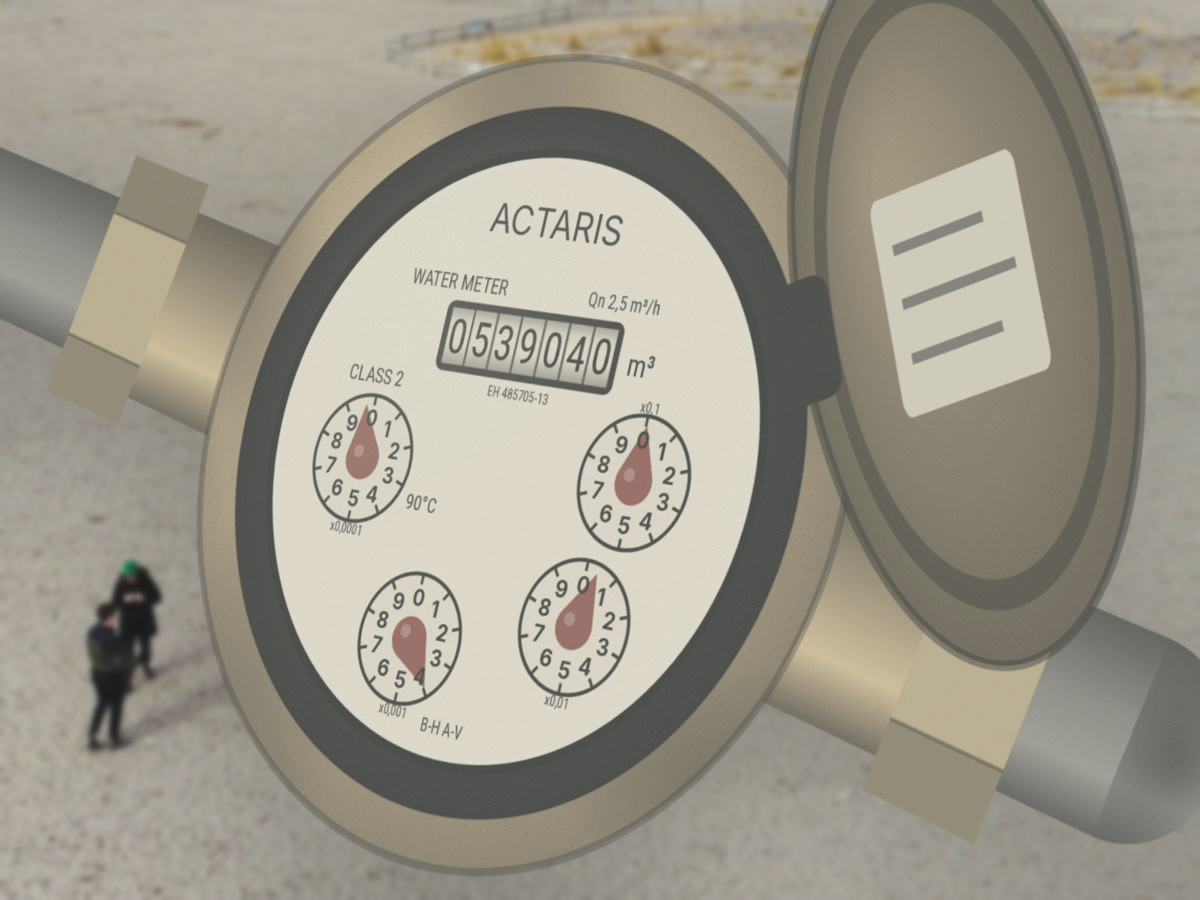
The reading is 539040.0039 m³
